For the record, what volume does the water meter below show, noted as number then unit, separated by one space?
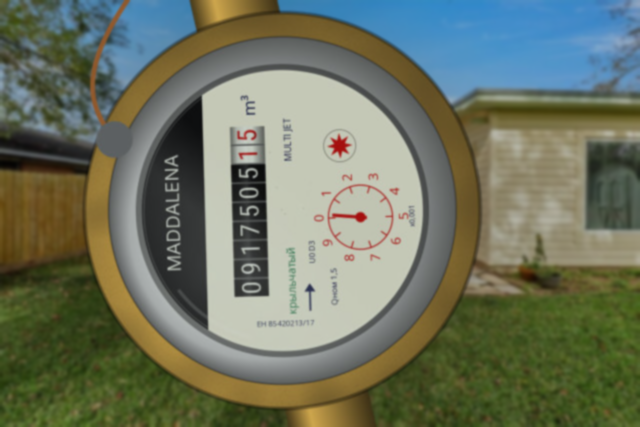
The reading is 917505.150 m³
